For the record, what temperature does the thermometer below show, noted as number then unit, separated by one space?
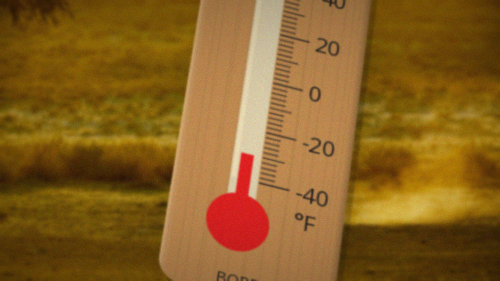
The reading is -30 °F
